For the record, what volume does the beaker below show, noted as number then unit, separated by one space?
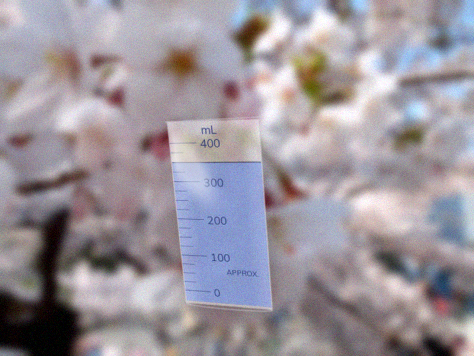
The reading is 350 mL
